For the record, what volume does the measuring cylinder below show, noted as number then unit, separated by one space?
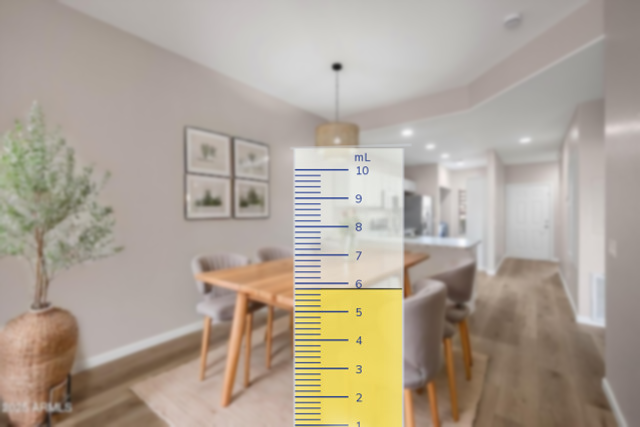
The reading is 5.8 mL
